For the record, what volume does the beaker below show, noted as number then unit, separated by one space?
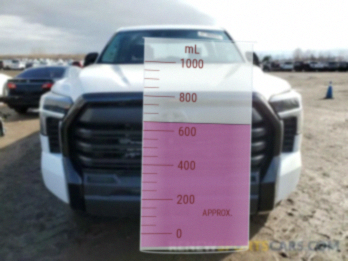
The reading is 650 mL
